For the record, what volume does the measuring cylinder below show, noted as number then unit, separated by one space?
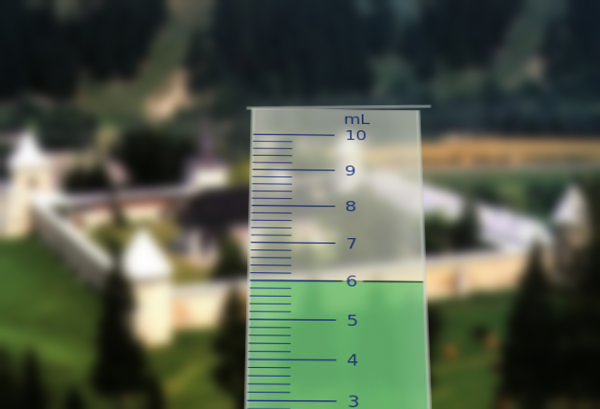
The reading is 6 mL
